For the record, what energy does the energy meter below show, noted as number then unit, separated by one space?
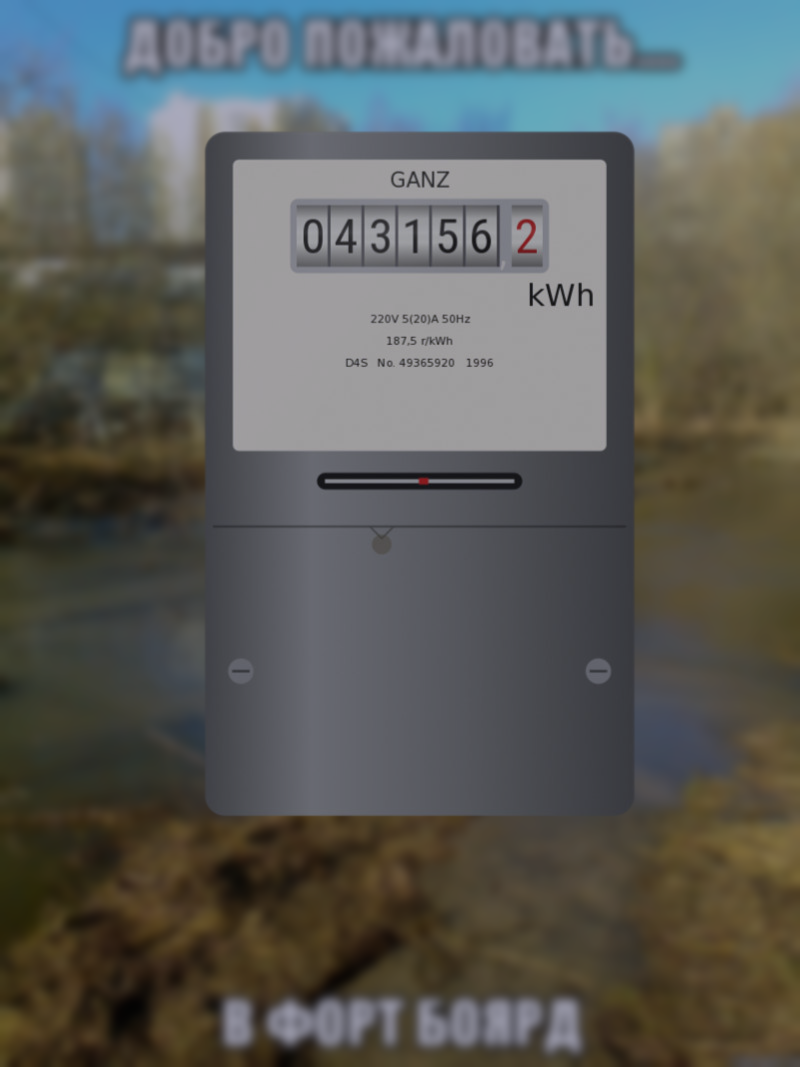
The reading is 43156.2 kWh
